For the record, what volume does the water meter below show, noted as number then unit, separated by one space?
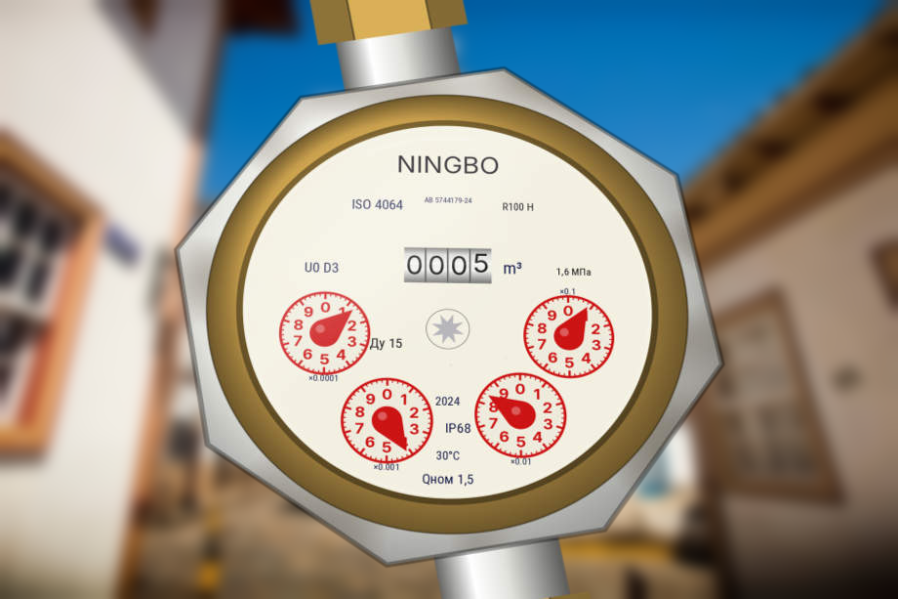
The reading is 5.0841 m³
